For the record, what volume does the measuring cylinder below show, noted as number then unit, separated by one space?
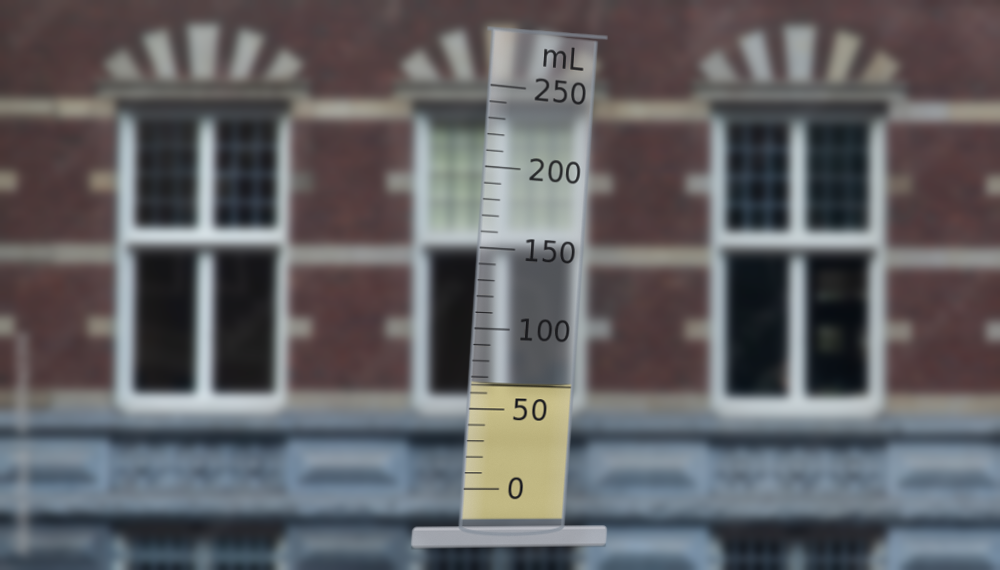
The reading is 65 mL
